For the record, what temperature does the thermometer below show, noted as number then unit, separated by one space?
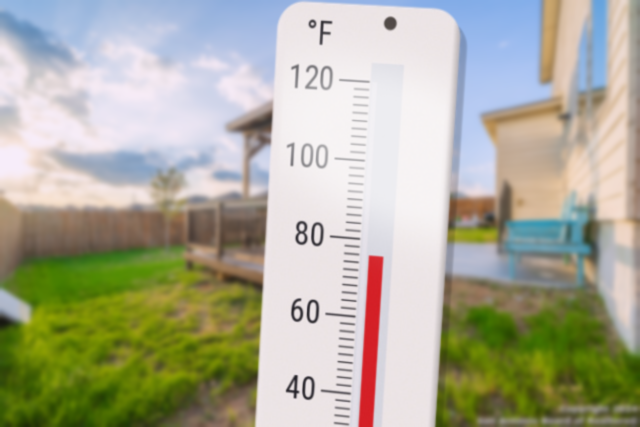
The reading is 76 °F
